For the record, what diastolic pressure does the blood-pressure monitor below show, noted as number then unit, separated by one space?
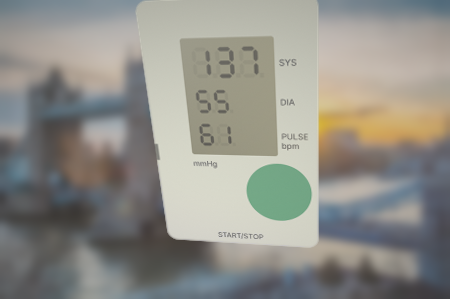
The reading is 55 mmHg
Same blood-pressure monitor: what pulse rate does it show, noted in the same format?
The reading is 61 bpm
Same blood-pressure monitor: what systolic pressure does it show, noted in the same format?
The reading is 137 mmHg
